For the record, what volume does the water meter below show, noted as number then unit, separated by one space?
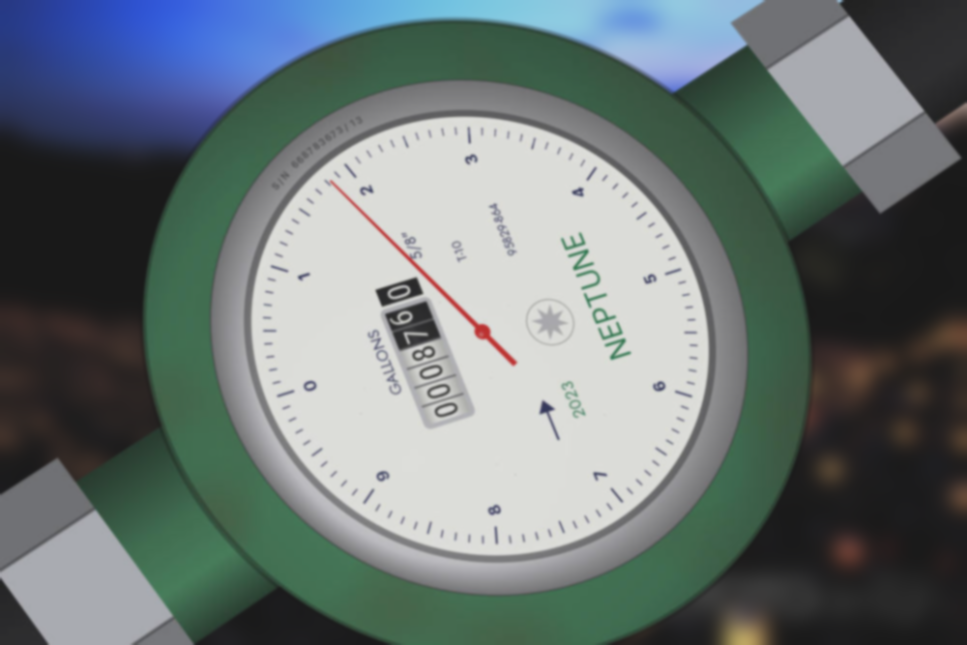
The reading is 8761.8 gal
